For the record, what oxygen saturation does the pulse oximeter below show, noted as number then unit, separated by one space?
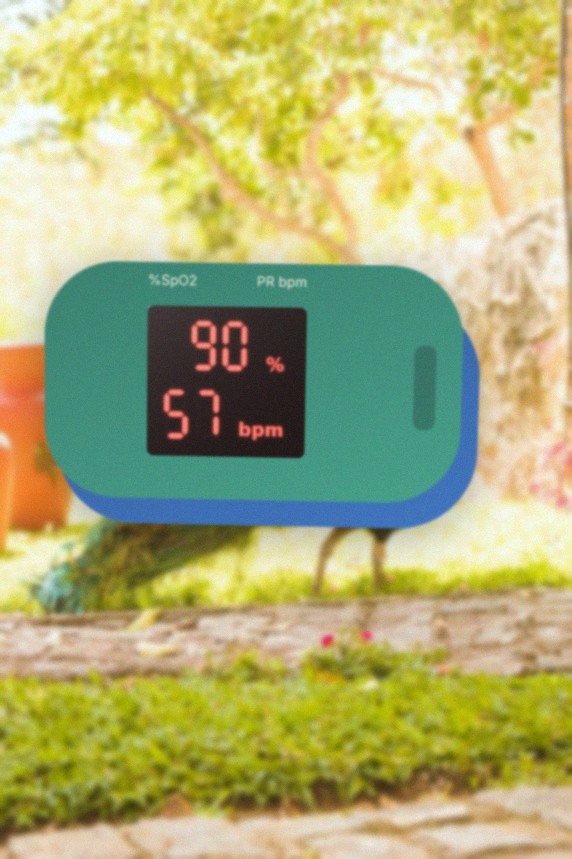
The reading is 90 %
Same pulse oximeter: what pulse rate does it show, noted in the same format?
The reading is 57 bpm
